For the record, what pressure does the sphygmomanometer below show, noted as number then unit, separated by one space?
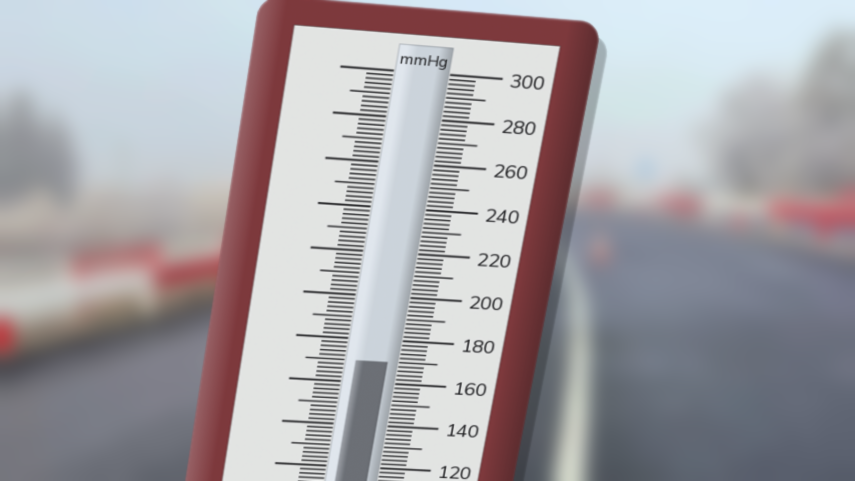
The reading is 170 mmHg
